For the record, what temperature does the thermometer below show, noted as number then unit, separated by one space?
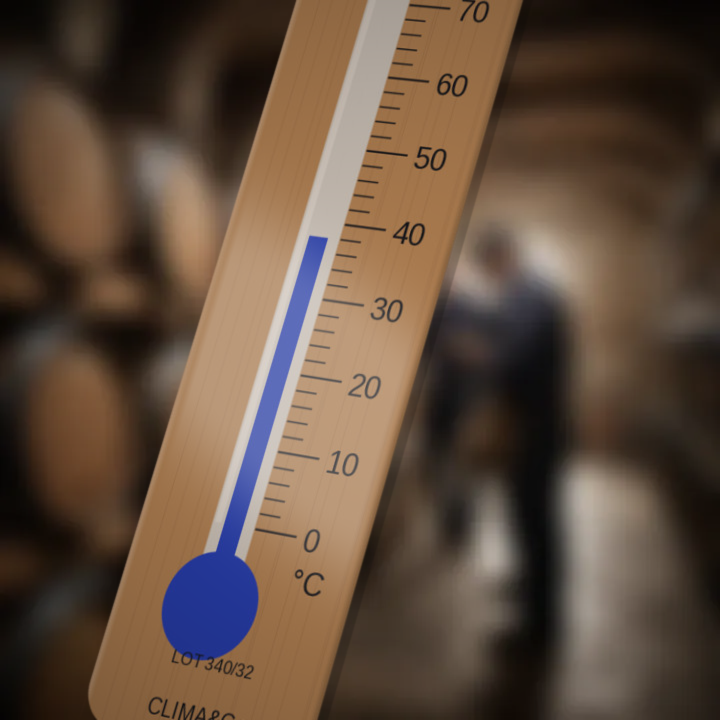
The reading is 38 °C
